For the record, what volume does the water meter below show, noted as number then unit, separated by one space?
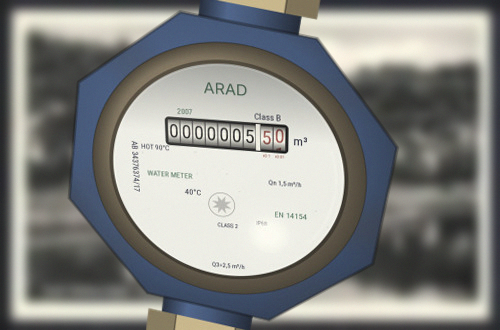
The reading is 5.50 m³
